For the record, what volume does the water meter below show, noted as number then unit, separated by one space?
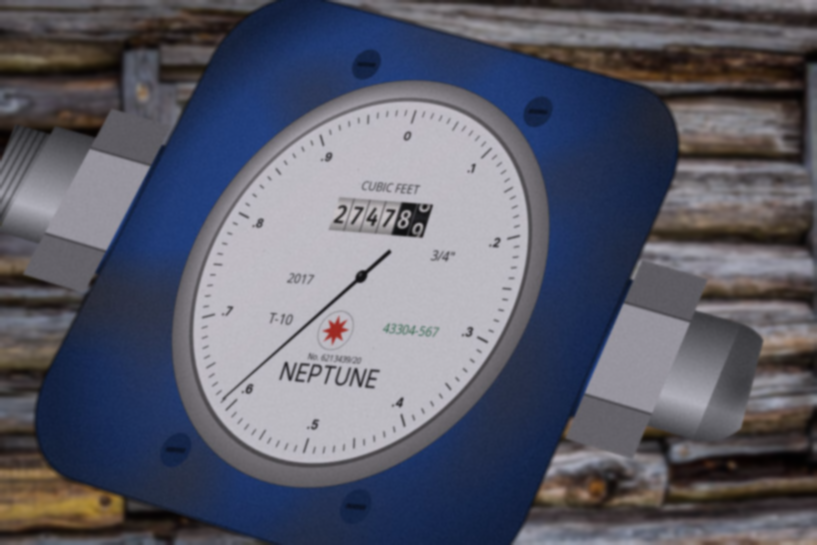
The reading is 274788.61 ft³
